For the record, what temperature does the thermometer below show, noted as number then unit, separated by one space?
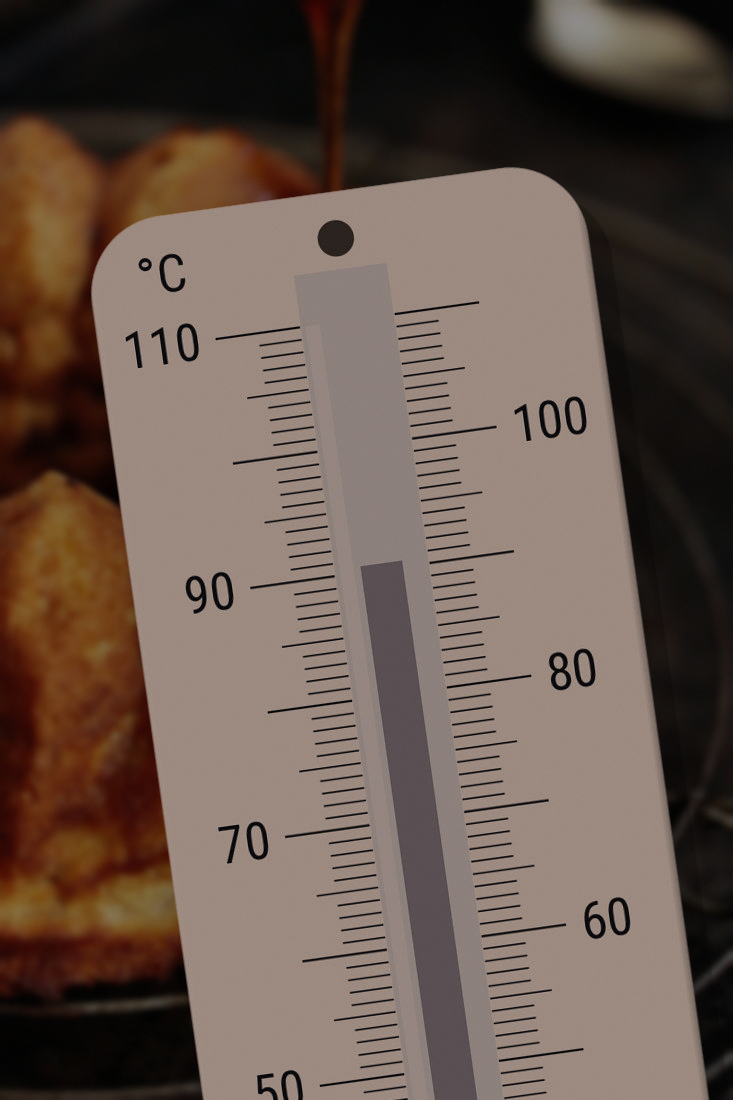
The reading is 90.5 °C
